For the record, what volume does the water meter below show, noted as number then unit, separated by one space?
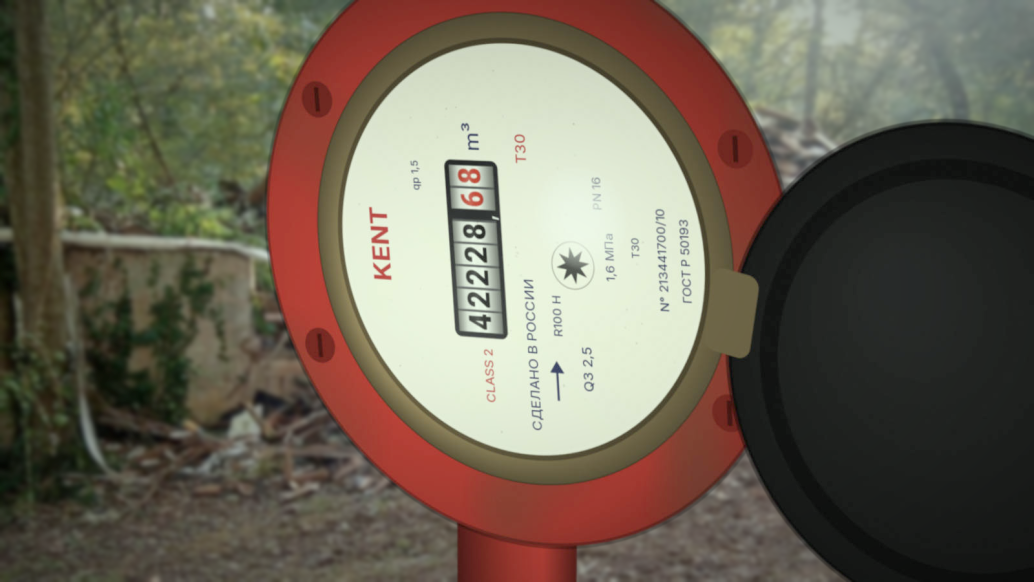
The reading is 42228.68 m³
